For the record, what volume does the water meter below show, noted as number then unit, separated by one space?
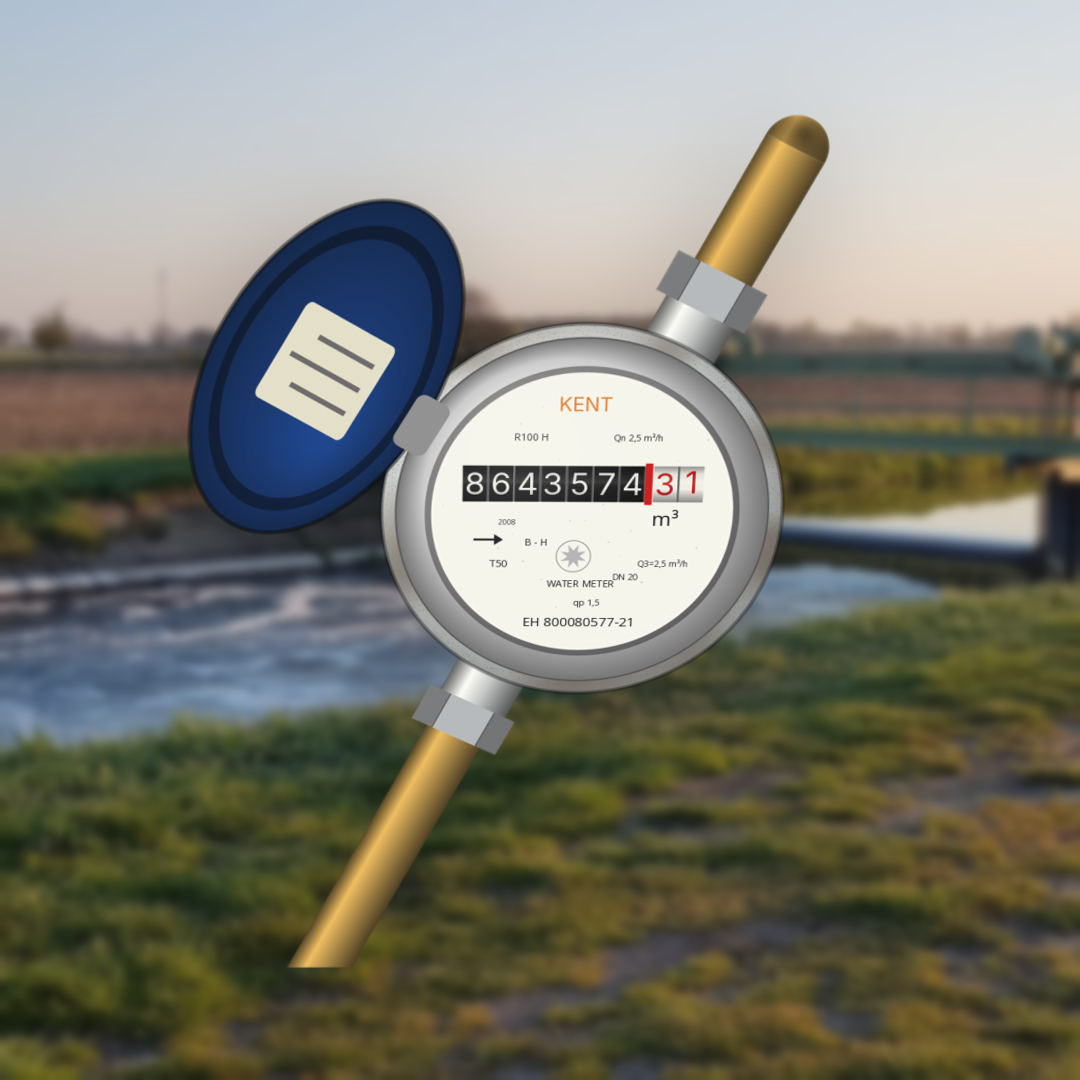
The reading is 8643574.31 m³
